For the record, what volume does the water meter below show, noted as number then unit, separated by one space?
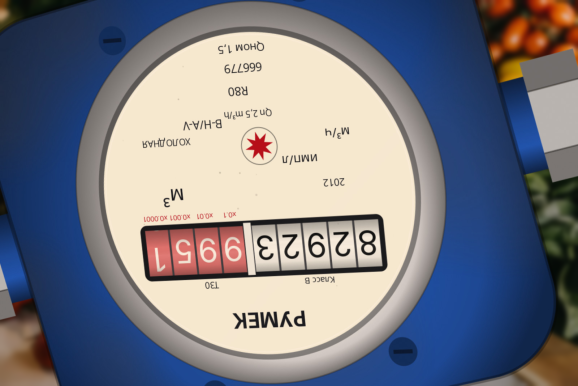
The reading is 82923.9951 m³
